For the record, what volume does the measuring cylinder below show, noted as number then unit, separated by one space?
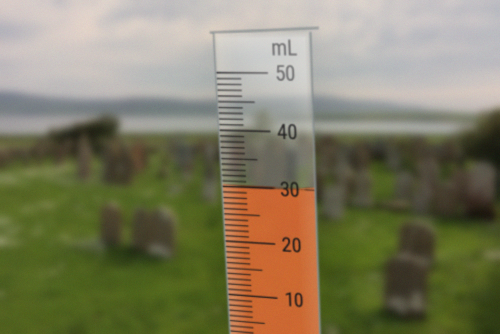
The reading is 30 mL
